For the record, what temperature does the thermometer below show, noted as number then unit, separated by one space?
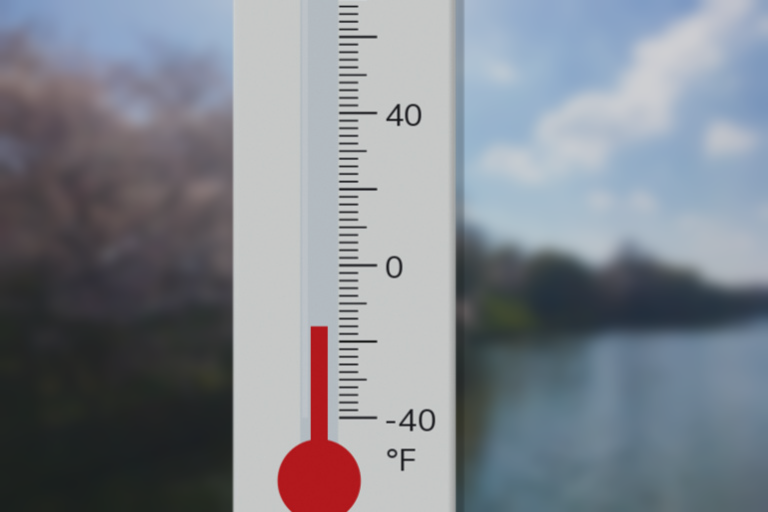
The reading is -16 °F
